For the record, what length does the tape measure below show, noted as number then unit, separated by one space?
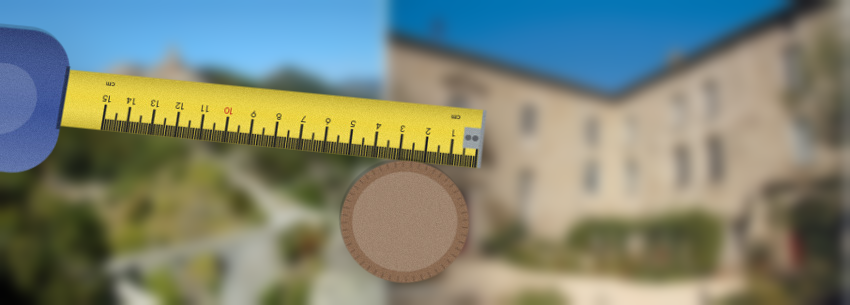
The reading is 5 cm
